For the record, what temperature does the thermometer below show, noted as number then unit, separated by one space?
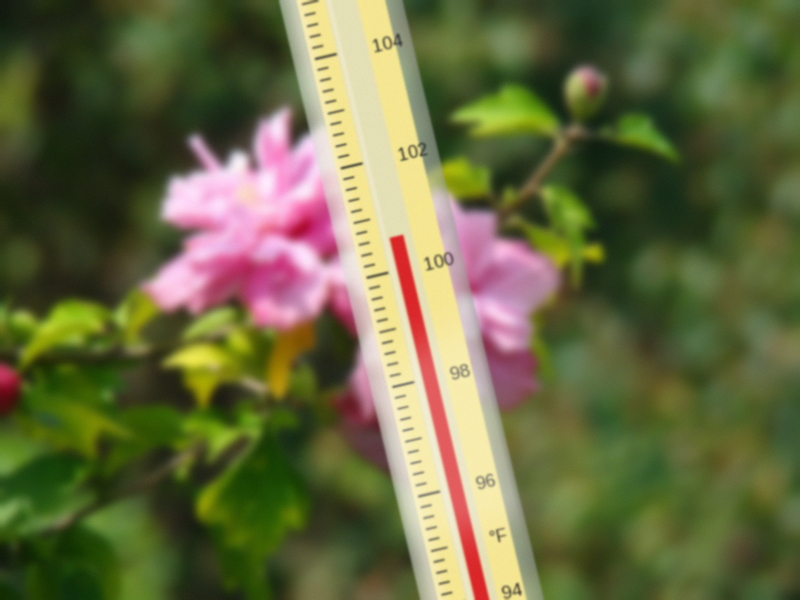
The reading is 100.6 °F
